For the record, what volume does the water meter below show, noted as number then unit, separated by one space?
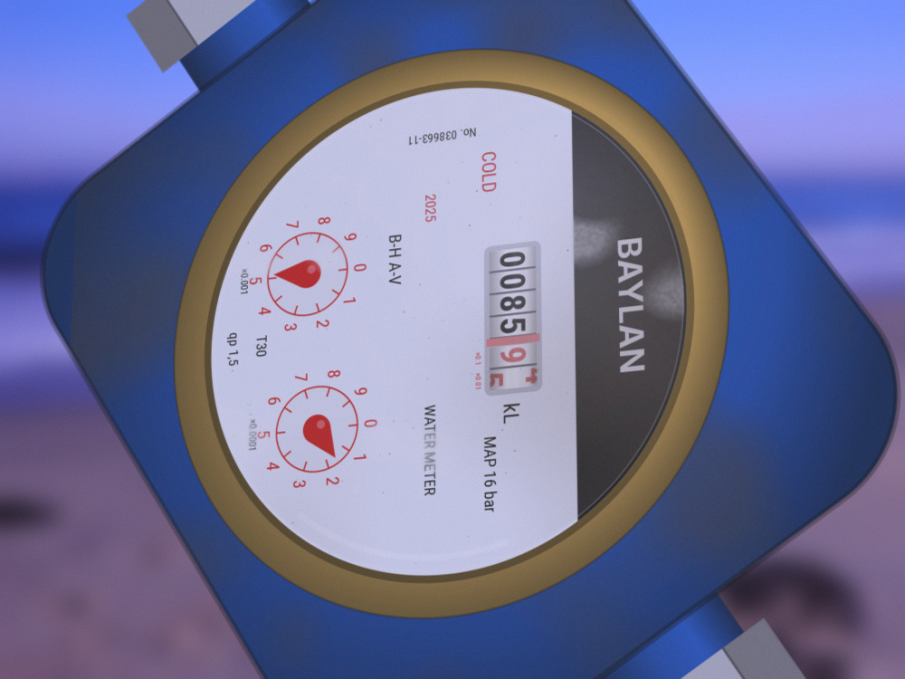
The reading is 85.9451 kL
